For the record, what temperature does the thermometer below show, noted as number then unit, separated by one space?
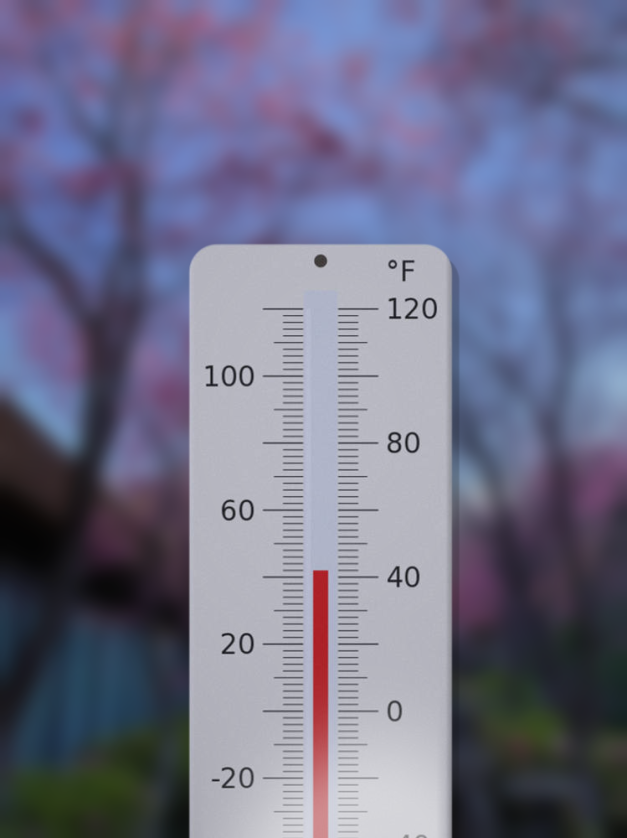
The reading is 42 °F
